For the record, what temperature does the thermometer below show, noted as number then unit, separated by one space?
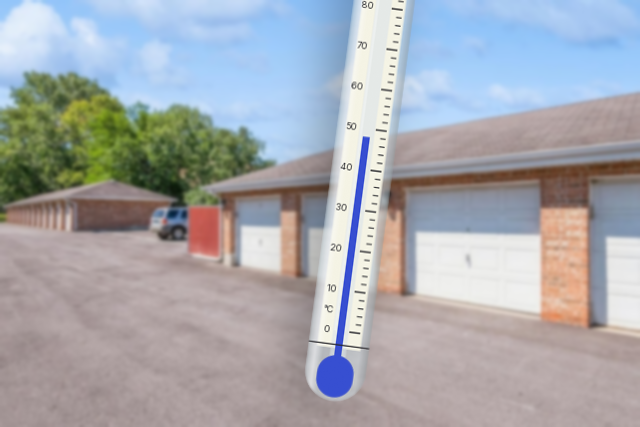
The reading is 48 °C
